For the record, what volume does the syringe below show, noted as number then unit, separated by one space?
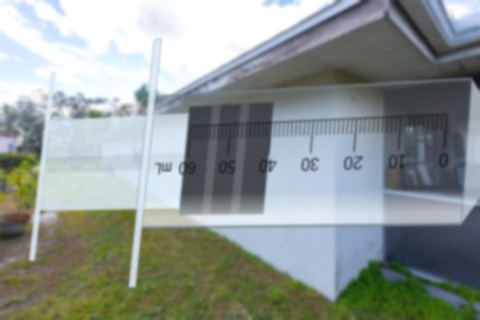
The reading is 40 mL
